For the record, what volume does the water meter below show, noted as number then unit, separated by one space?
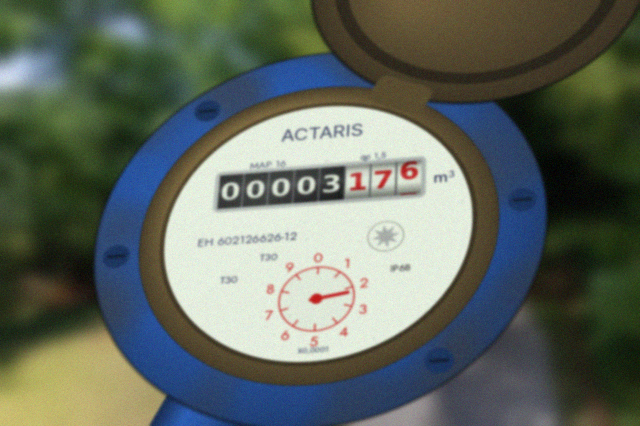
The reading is 3.1762 m³
